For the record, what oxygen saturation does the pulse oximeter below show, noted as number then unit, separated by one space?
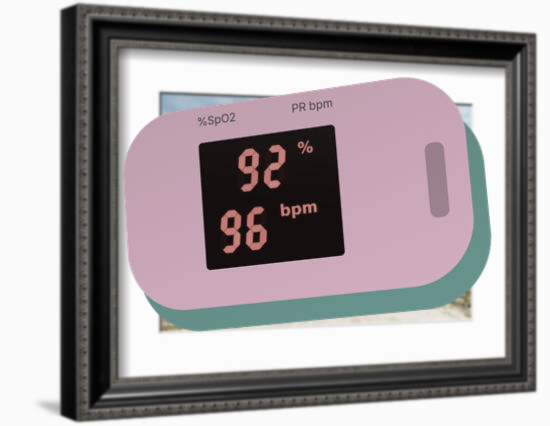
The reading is 92 %
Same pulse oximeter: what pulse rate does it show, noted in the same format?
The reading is 96 bpm
